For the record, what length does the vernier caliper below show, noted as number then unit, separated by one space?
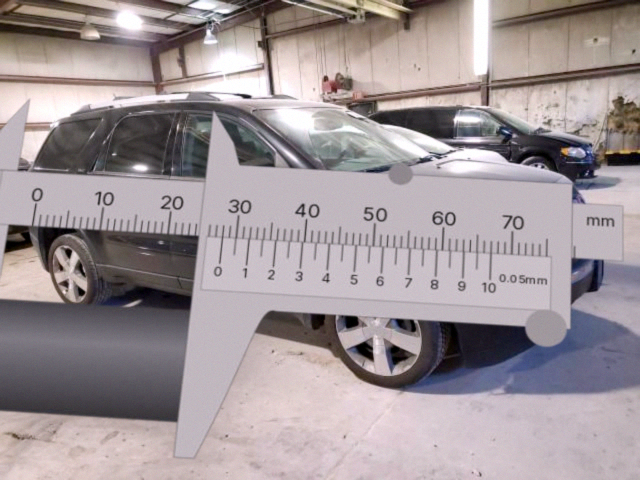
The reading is 28.0 mm
